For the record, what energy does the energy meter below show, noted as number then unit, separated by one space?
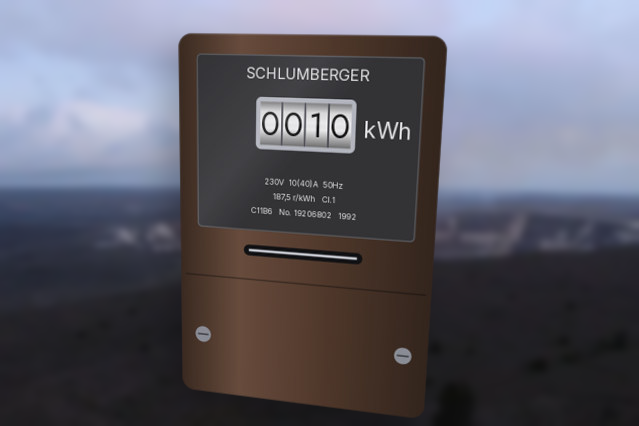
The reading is 10 kWh
